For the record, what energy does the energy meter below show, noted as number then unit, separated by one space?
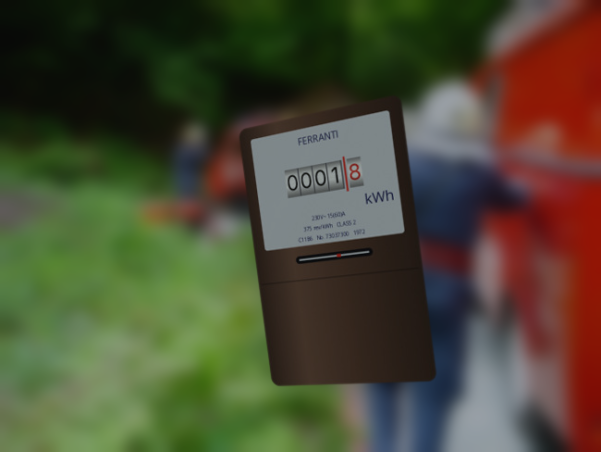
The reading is 1.8 kWh
